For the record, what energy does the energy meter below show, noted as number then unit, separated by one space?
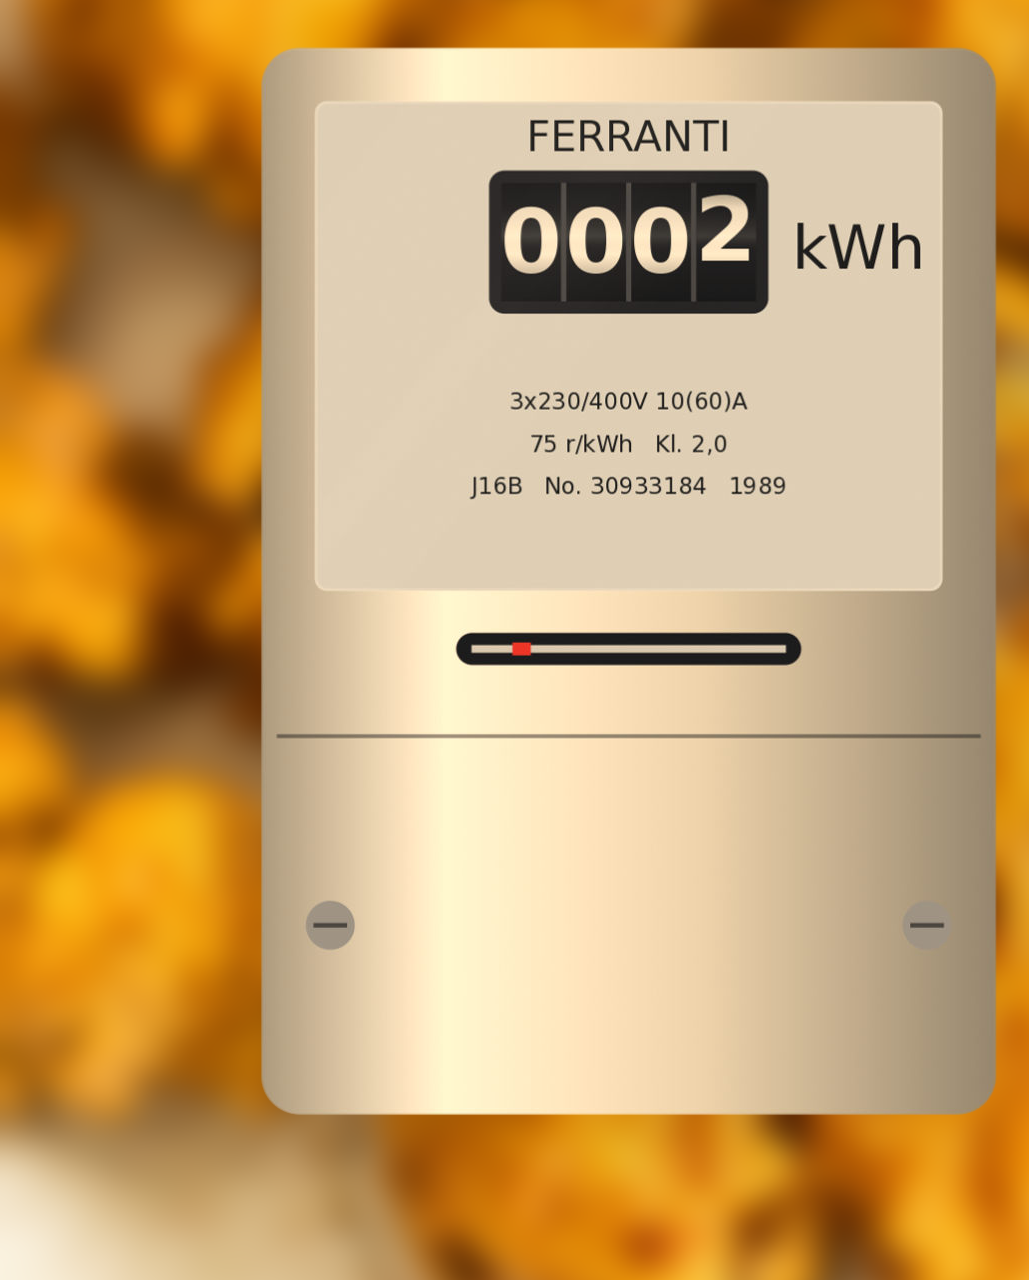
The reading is 2 kWh
